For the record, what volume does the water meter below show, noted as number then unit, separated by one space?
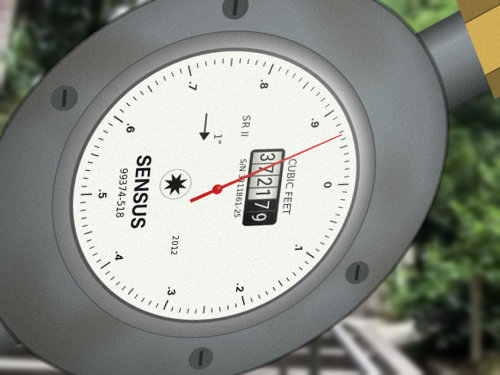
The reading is 372178.93 ft³
